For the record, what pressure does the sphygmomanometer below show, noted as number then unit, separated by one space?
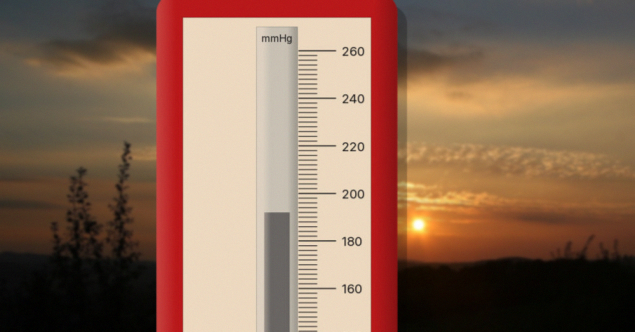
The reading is 192 mmHg
